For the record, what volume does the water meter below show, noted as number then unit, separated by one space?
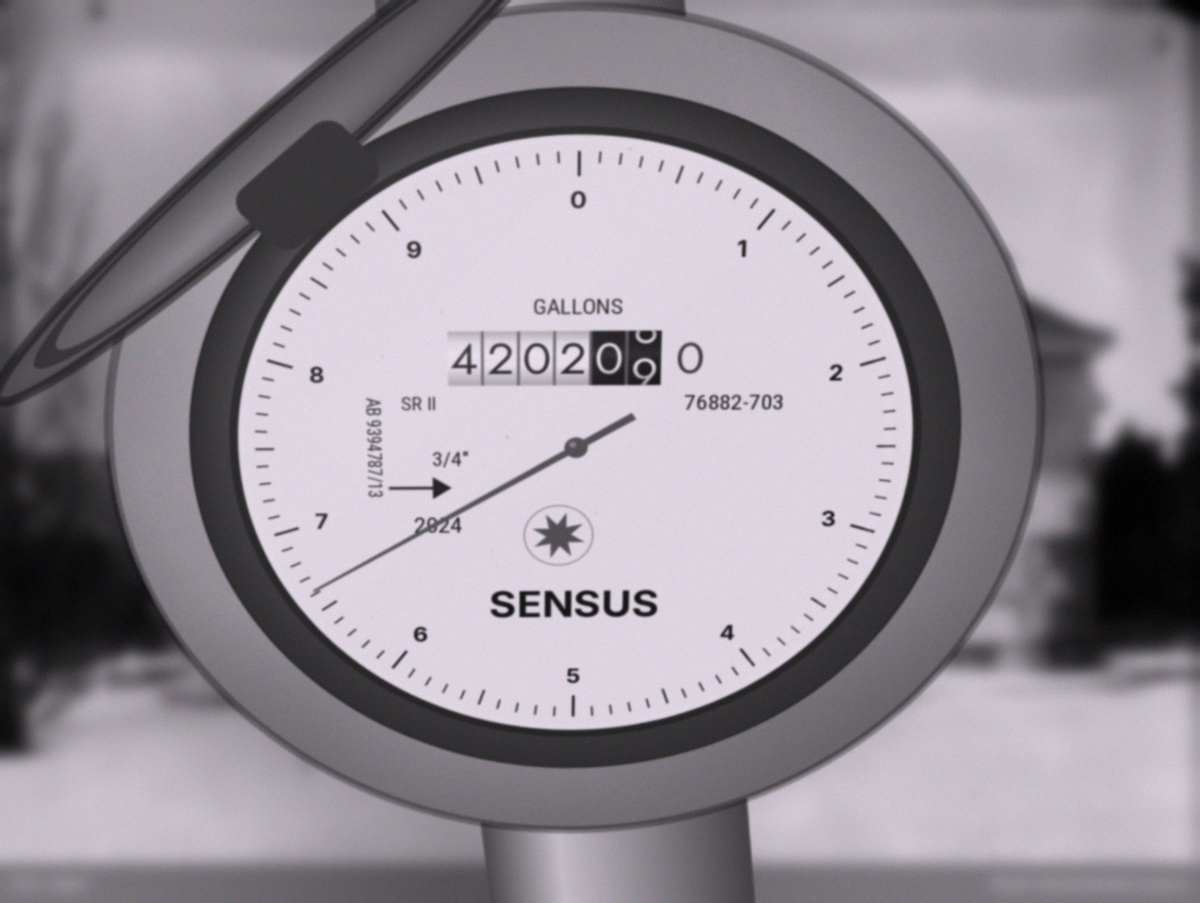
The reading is 4202086.6 gal
